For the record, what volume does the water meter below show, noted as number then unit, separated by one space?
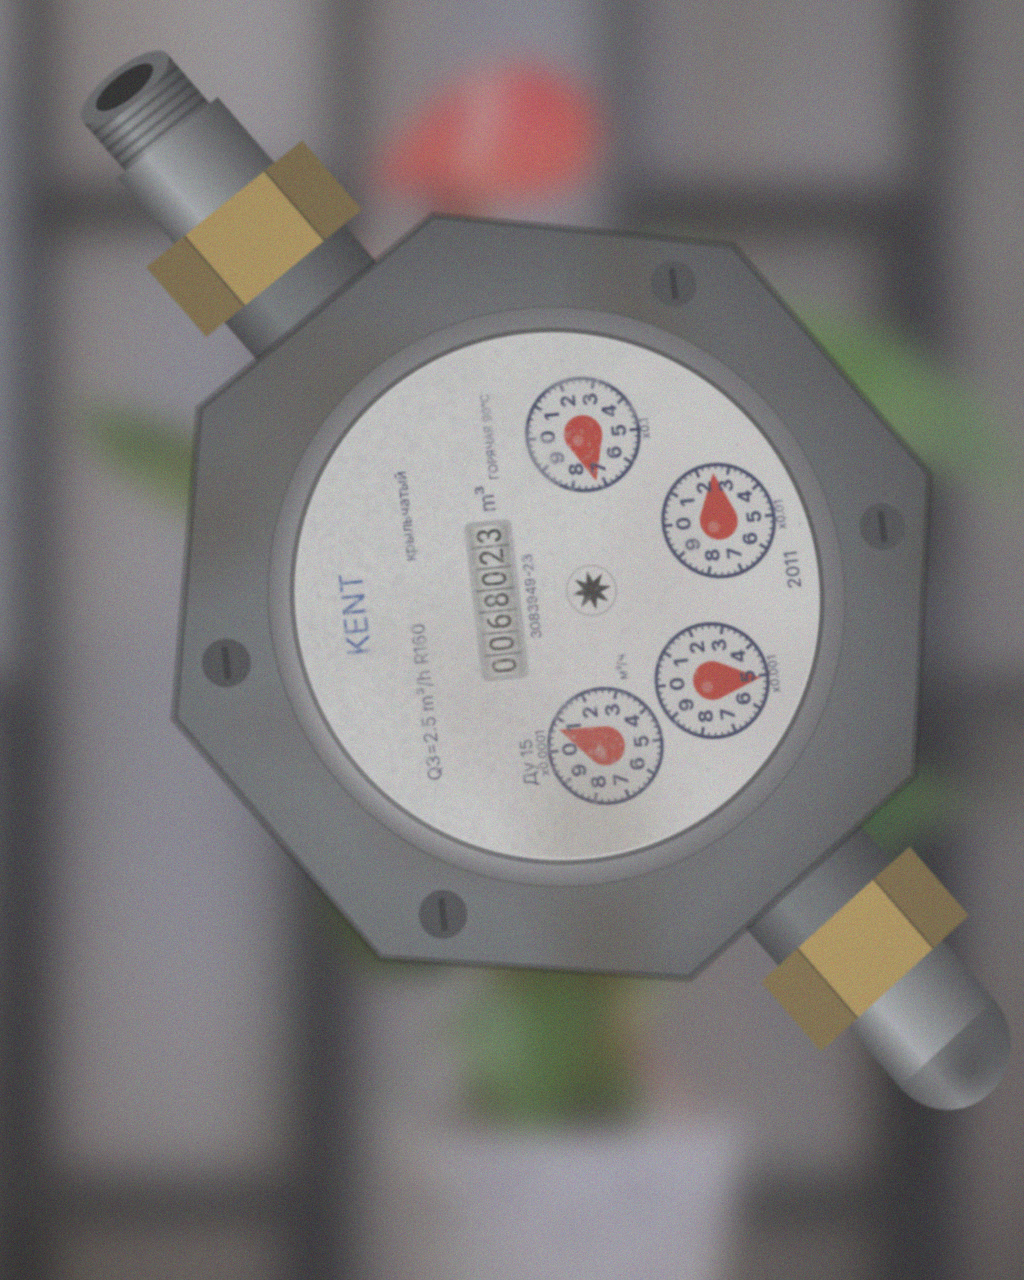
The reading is 68023.7250 m³
